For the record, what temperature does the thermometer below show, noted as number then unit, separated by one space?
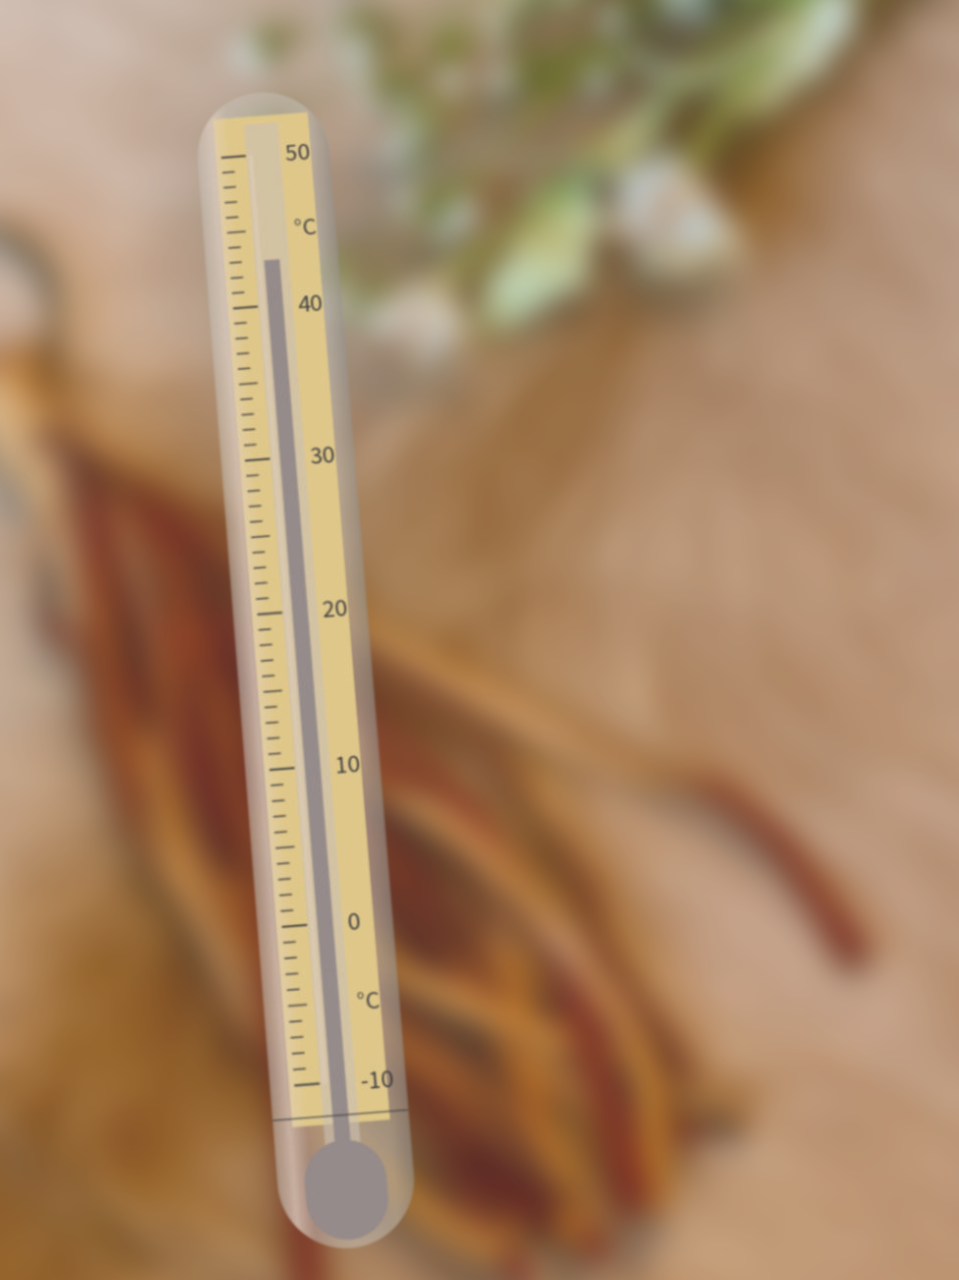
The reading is 43 °C
